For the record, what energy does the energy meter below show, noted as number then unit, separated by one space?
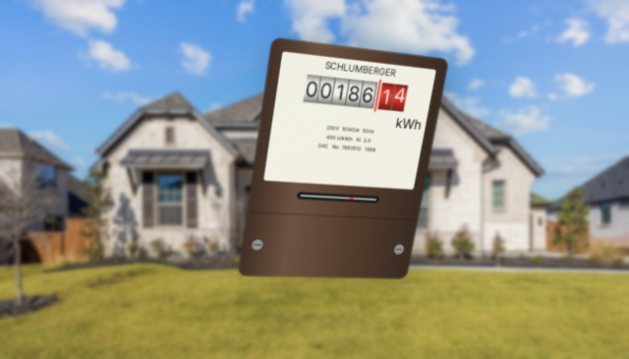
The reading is 186.14 kWh
